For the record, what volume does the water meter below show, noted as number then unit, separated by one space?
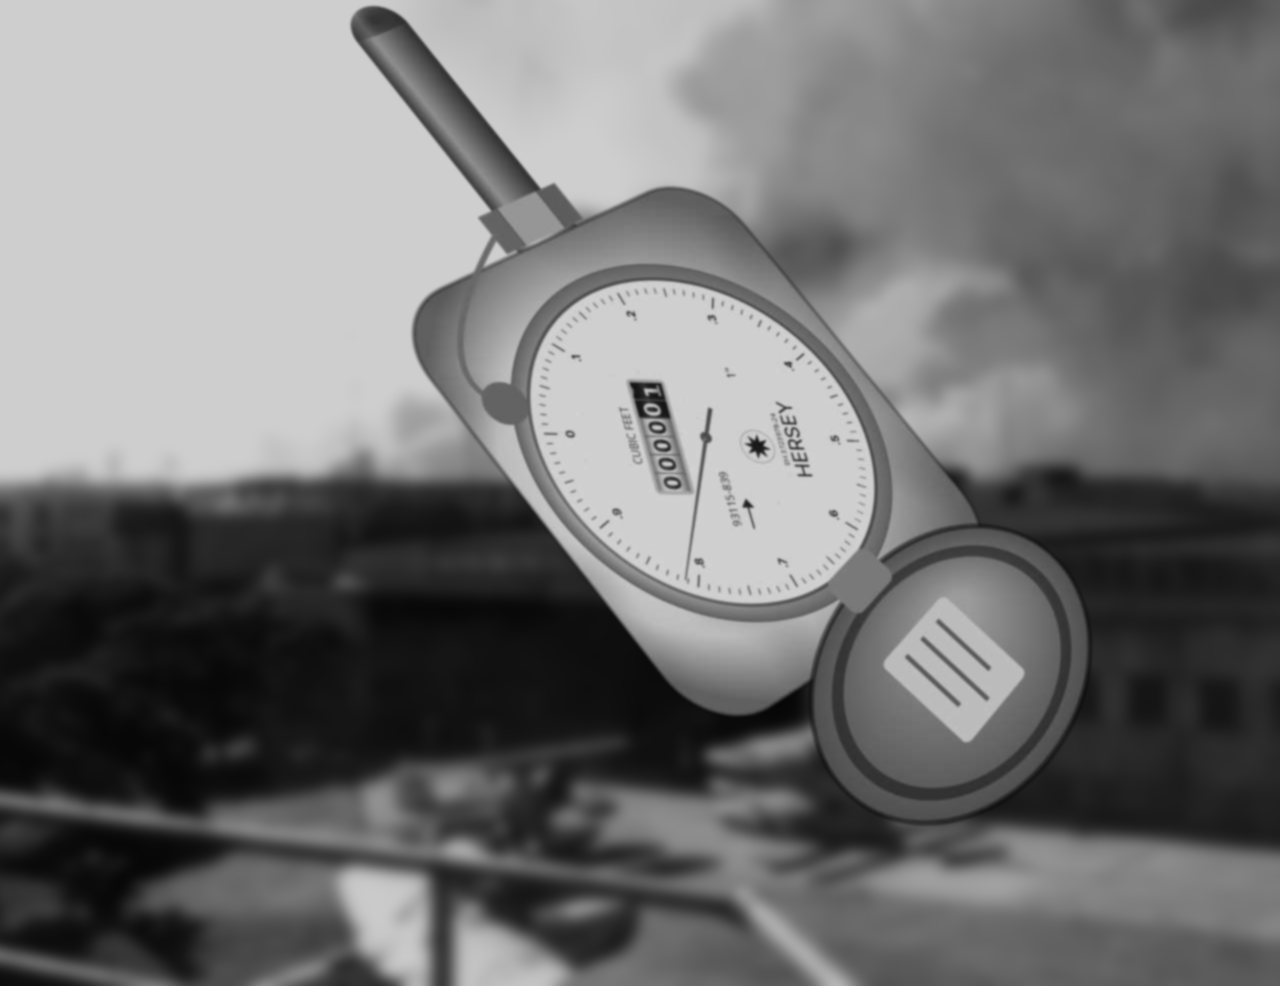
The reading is 0.81 ft³
